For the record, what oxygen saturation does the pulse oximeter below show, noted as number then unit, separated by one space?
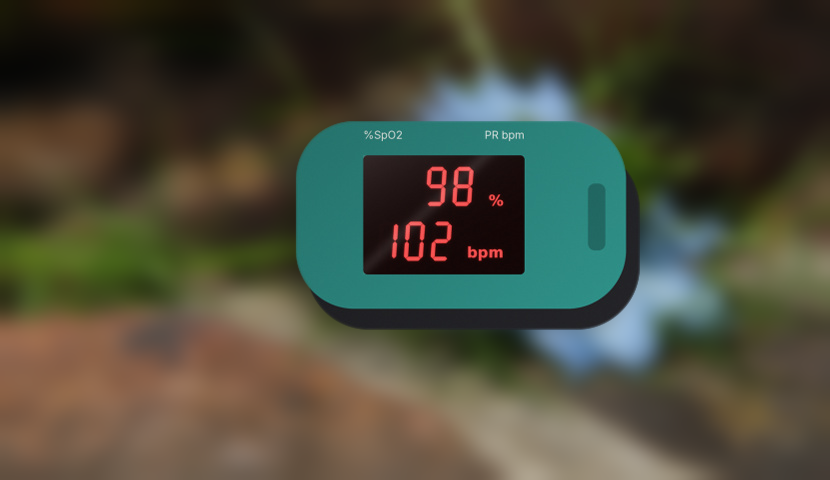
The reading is 98 %
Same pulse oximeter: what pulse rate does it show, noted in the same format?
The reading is 102 bpm
